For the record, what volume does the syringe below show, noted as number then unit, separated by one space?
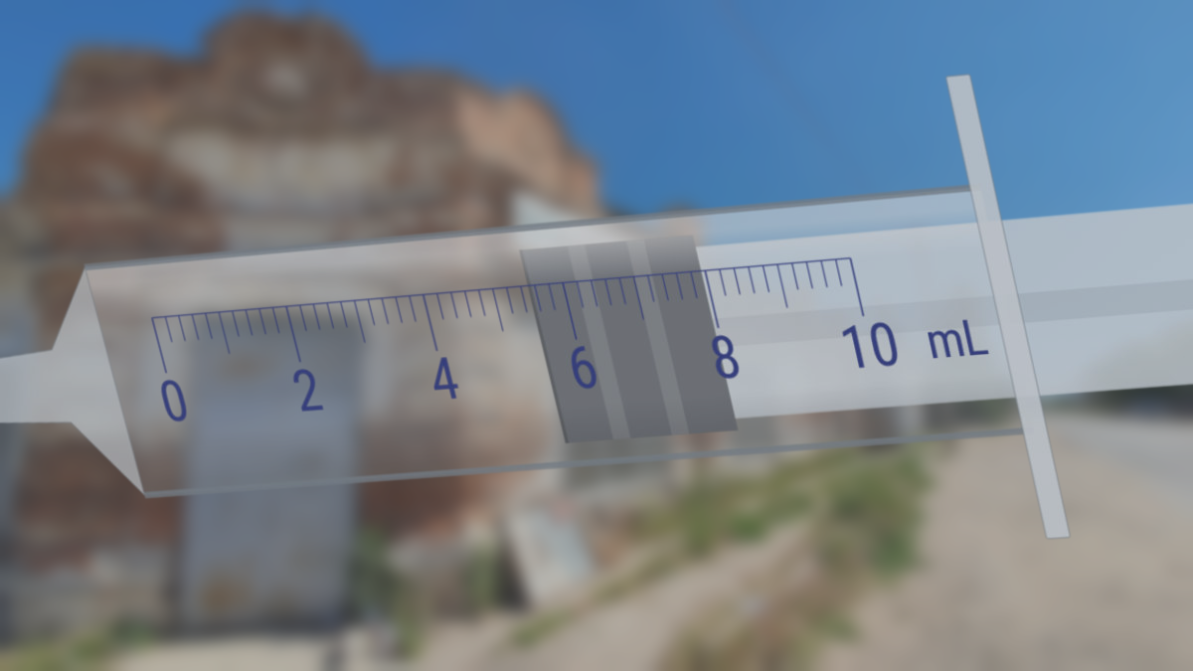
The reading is 5.5 mL
